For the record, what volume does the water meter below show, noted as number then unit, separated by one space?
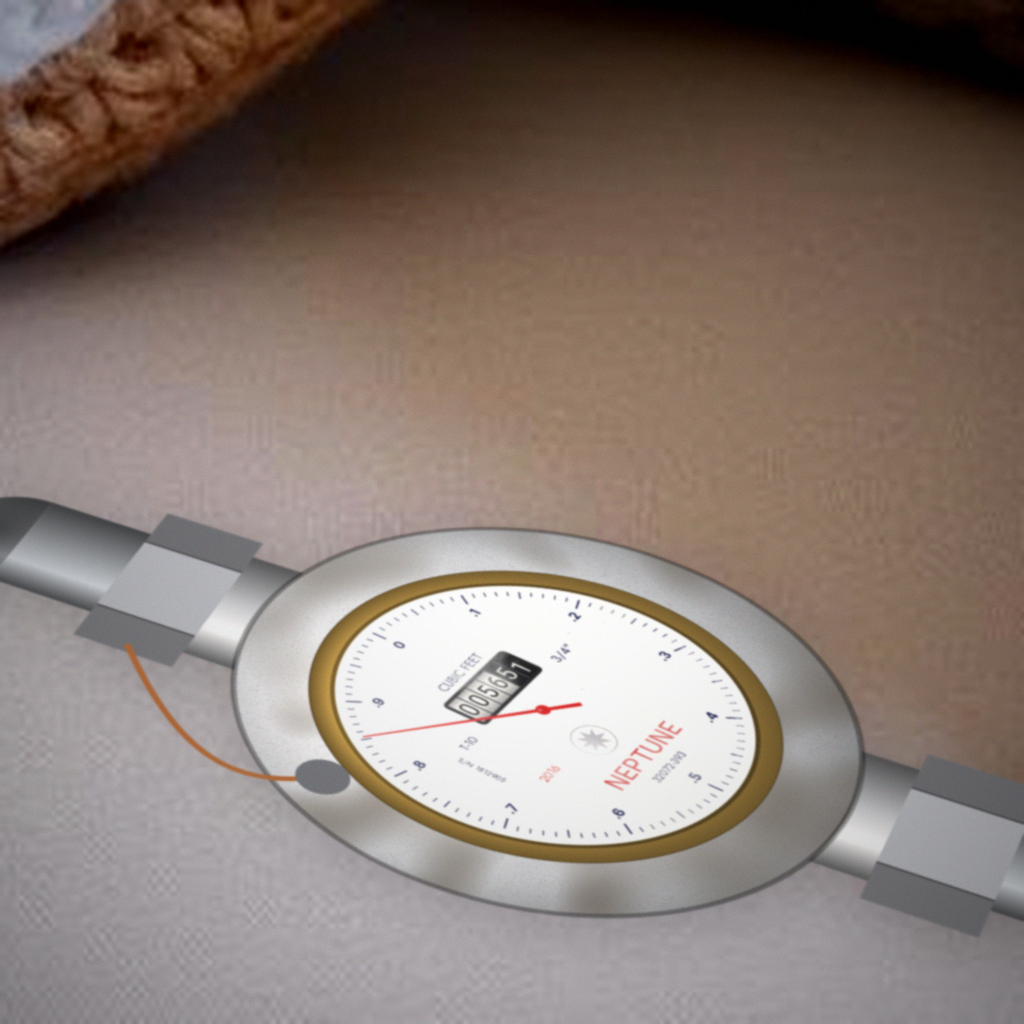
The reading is 5650.85 ft³
